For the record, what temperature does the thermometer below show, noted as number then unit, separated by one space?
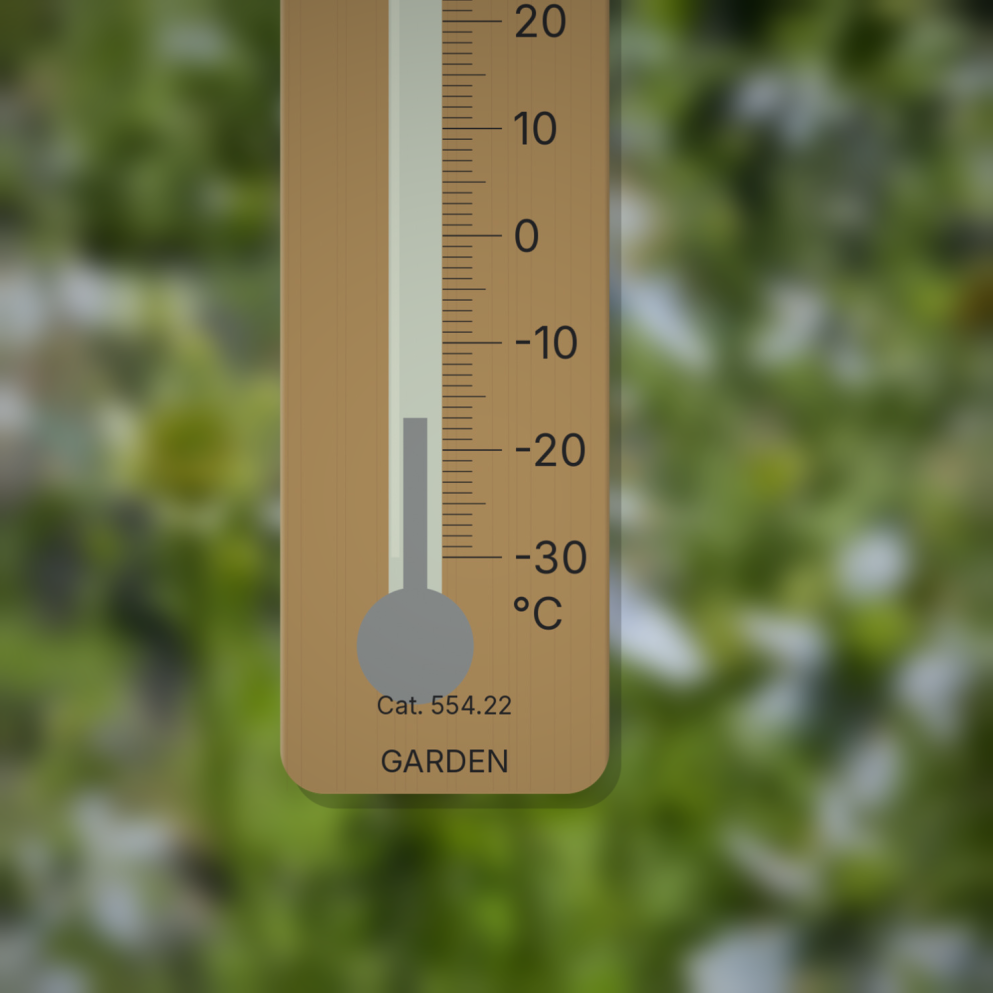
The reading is -17 °C
